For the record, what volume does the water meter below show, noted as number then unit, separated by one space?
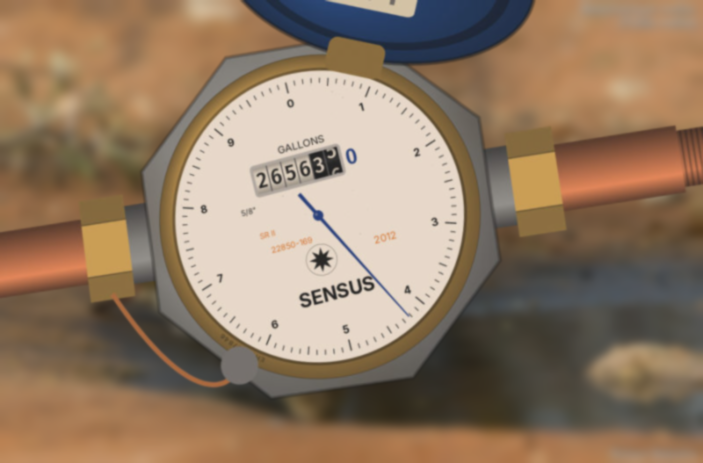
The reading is 2656354.2 gal
